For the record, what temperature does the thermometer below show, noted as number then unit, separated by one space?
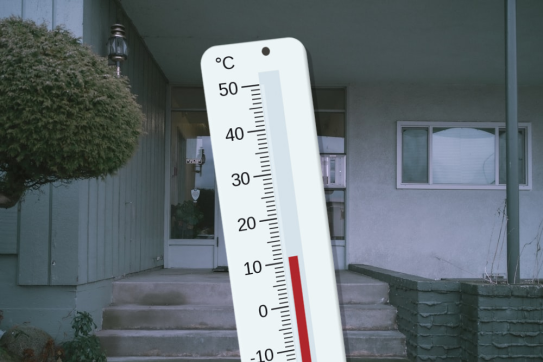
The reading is 11 °C
